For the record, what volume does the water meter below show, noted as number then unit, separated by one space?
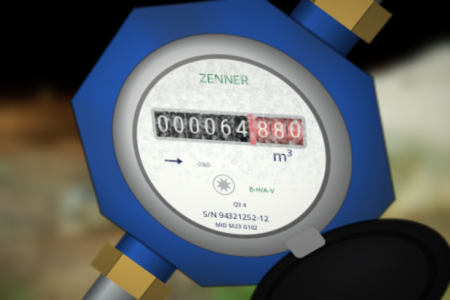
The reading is 64.880 m³
